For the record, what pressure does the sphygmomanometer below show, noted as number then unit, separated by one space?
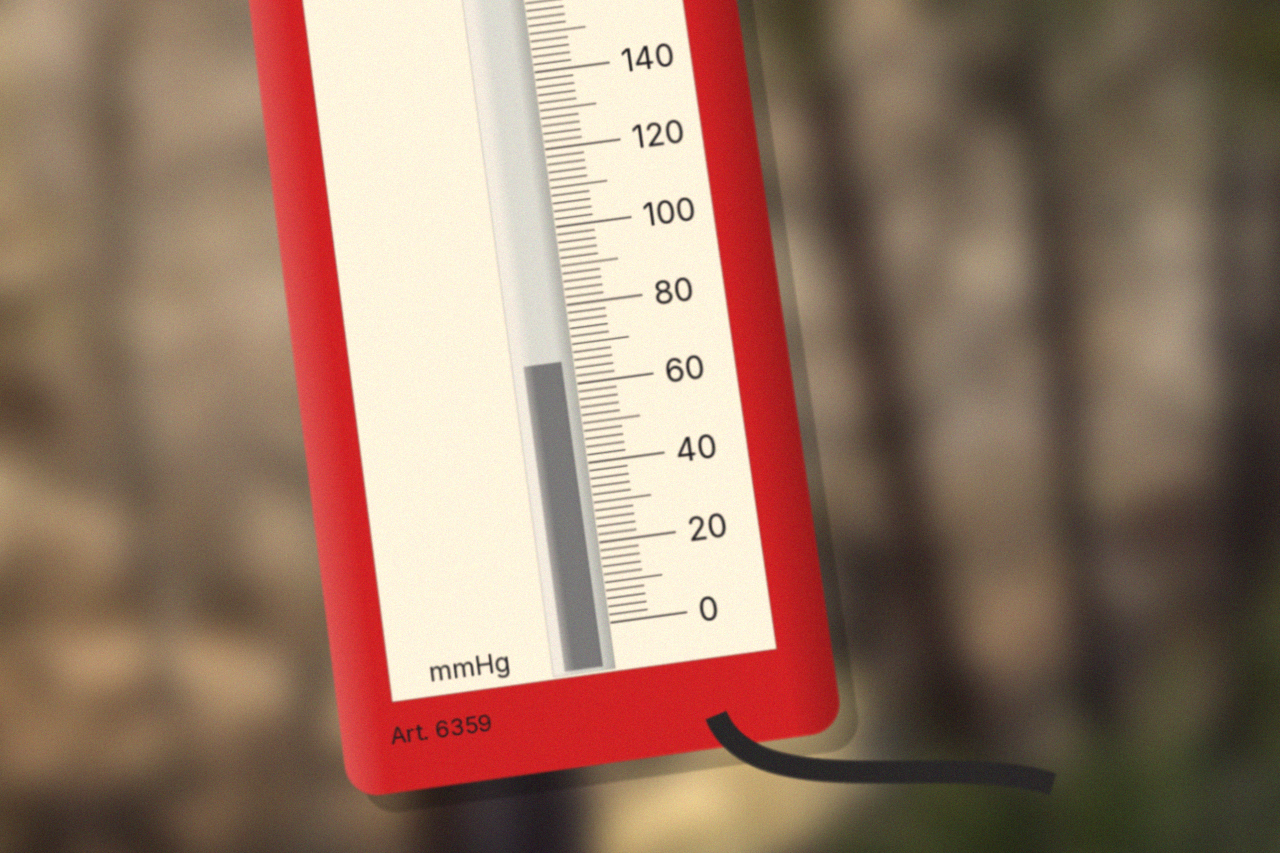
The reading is 66 mmHg
